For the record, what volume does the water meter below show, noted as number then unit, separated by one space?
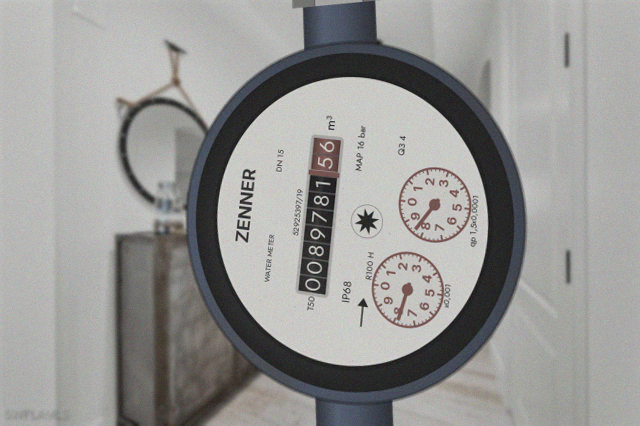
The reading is 89781.5678 m³
